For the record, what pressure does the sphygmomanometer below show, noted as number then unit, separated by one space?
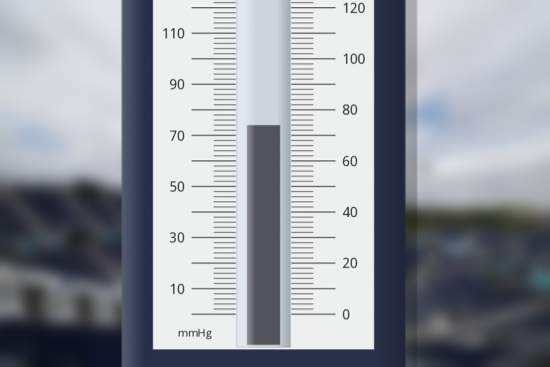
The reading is 74 mmHg
